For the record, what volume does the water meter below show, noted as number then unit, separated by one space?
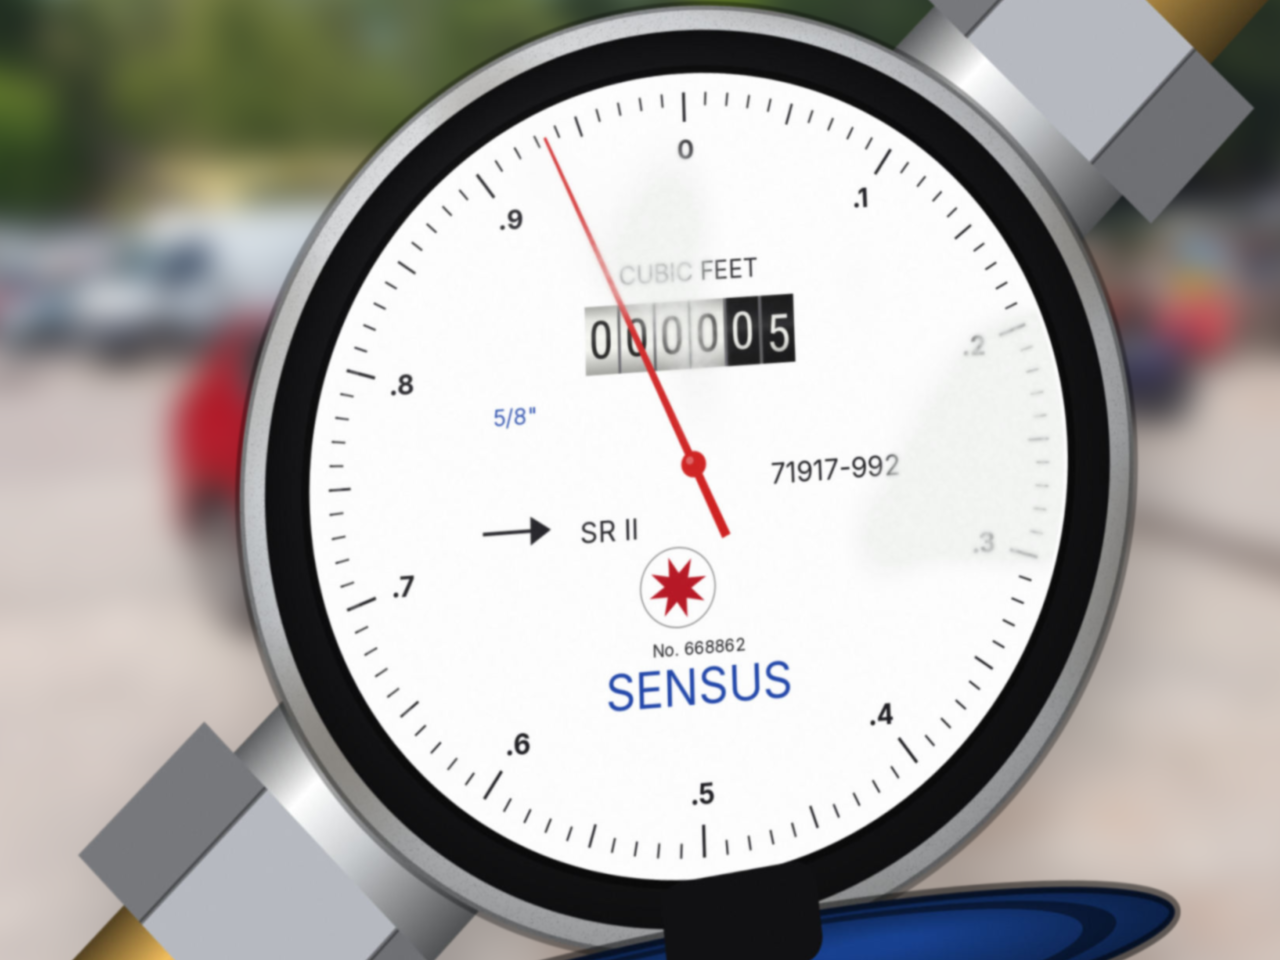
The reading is 4.93 ft³
